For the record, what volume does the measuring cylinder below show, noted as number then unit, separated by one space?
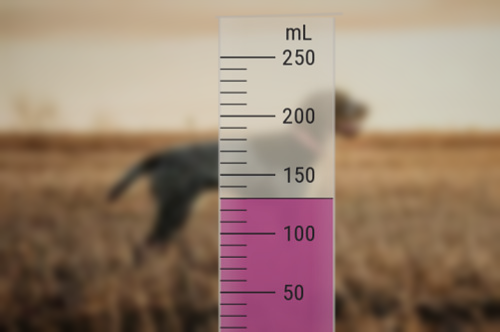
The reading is 130 mL
